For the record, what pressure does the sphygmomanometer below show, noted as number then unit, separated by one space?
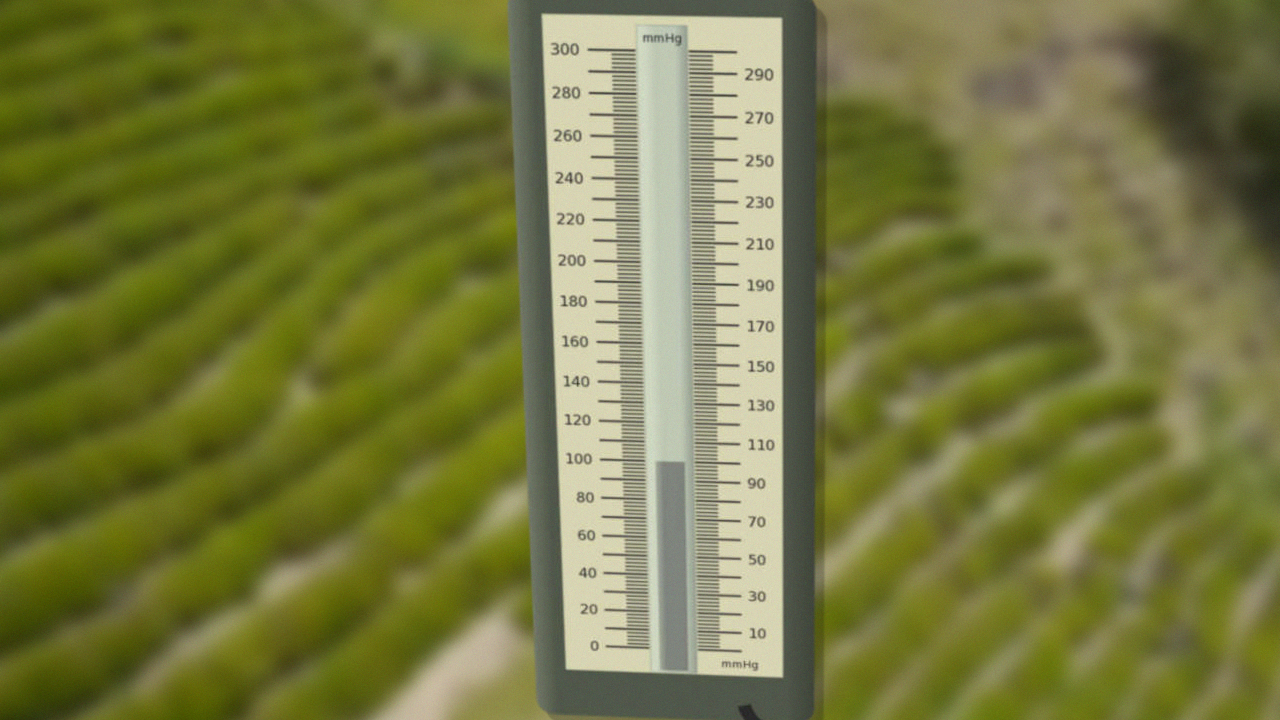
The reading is 100 mmHg
